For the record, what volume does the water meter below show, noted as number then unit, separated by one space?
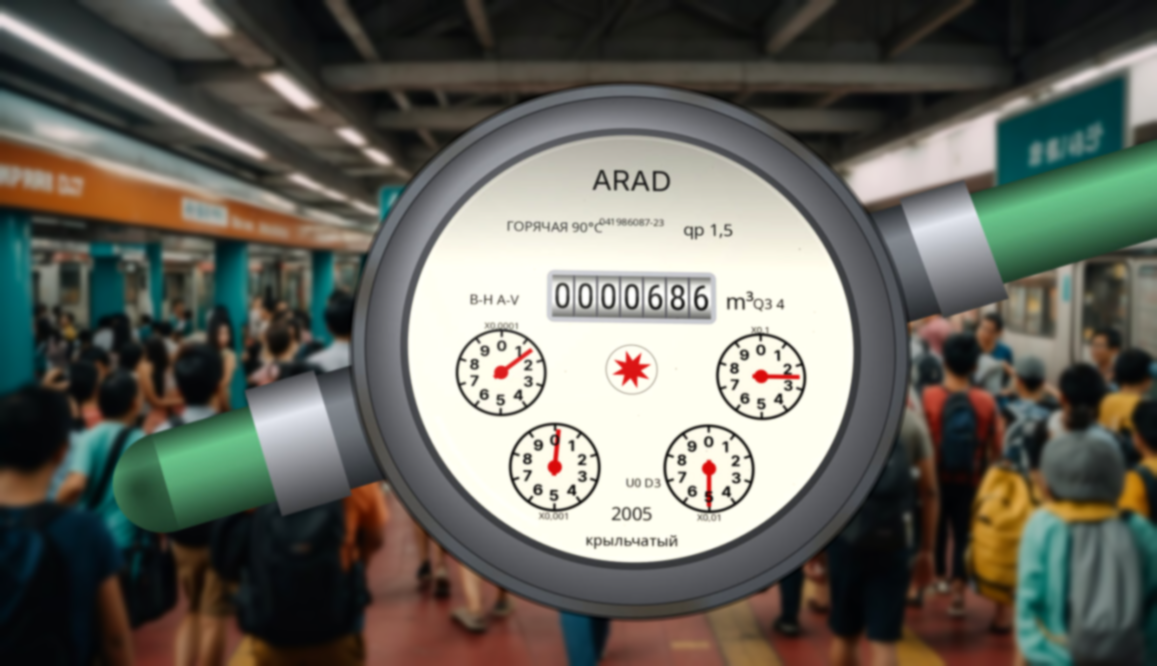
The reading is 686.2501 m³
